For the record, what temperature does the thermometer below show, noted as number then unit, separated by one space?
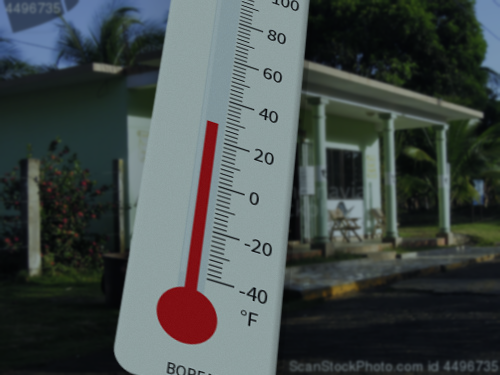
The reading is 28 °F
